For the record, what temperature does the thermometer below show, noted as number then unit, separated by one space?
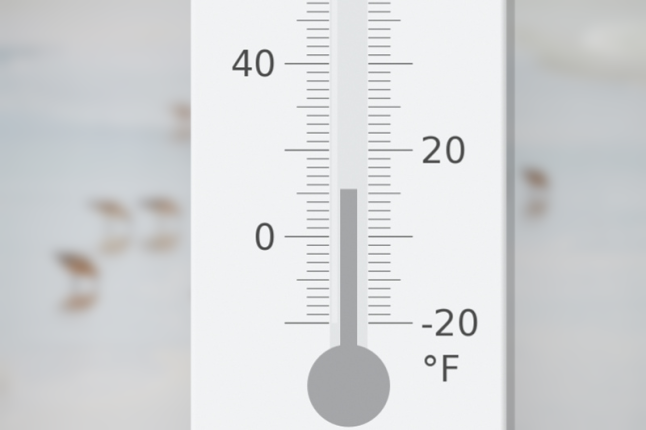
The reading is 11 °F
